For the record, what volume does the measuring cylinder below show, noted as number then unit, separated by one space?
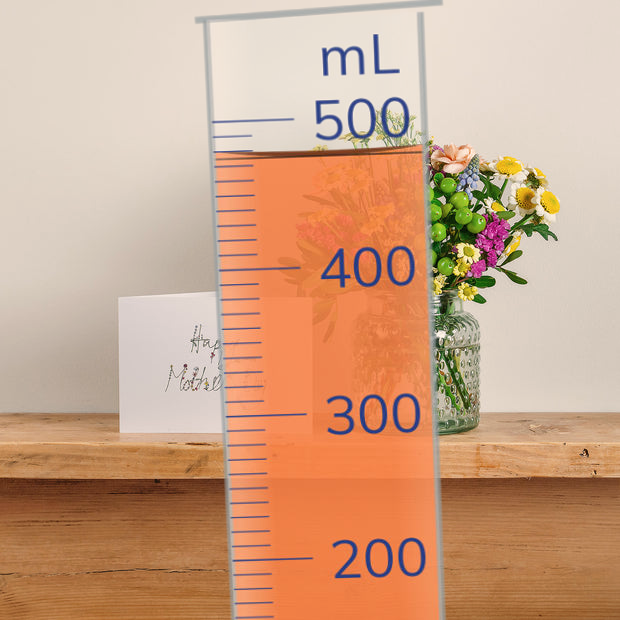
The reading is 475 mL
